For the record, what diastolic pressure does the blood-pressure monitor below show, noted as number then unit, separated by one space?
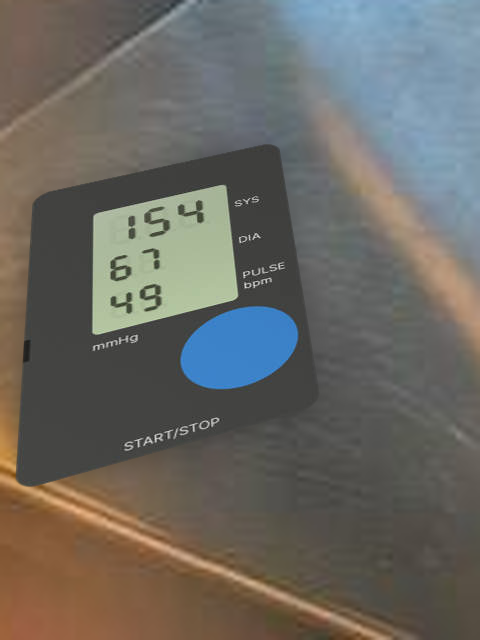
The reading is 67 mmHg
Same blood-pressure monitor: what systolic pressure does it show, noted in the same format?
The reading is 154 mmHg
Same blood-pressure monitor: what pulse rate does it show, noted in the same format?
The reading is 49 bpm
